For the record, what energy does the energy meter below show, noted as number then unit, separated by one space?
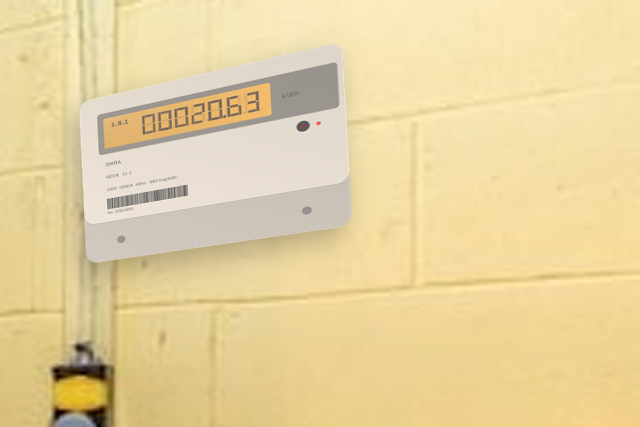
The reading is 20.63 kWh
